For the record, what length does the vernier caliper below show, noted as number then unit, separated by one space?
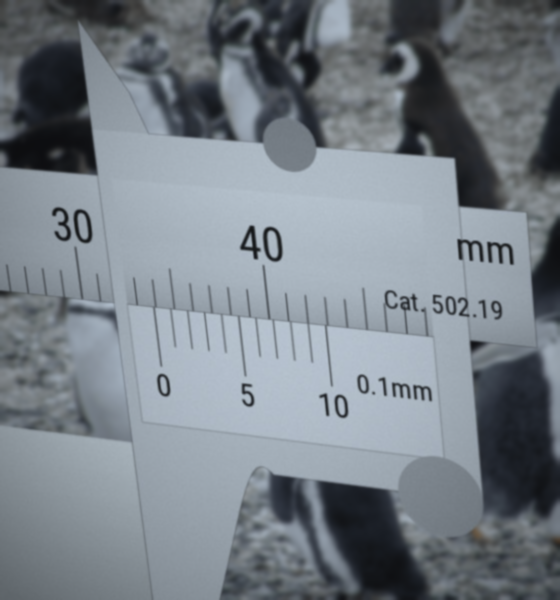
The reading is 33.9 mm
